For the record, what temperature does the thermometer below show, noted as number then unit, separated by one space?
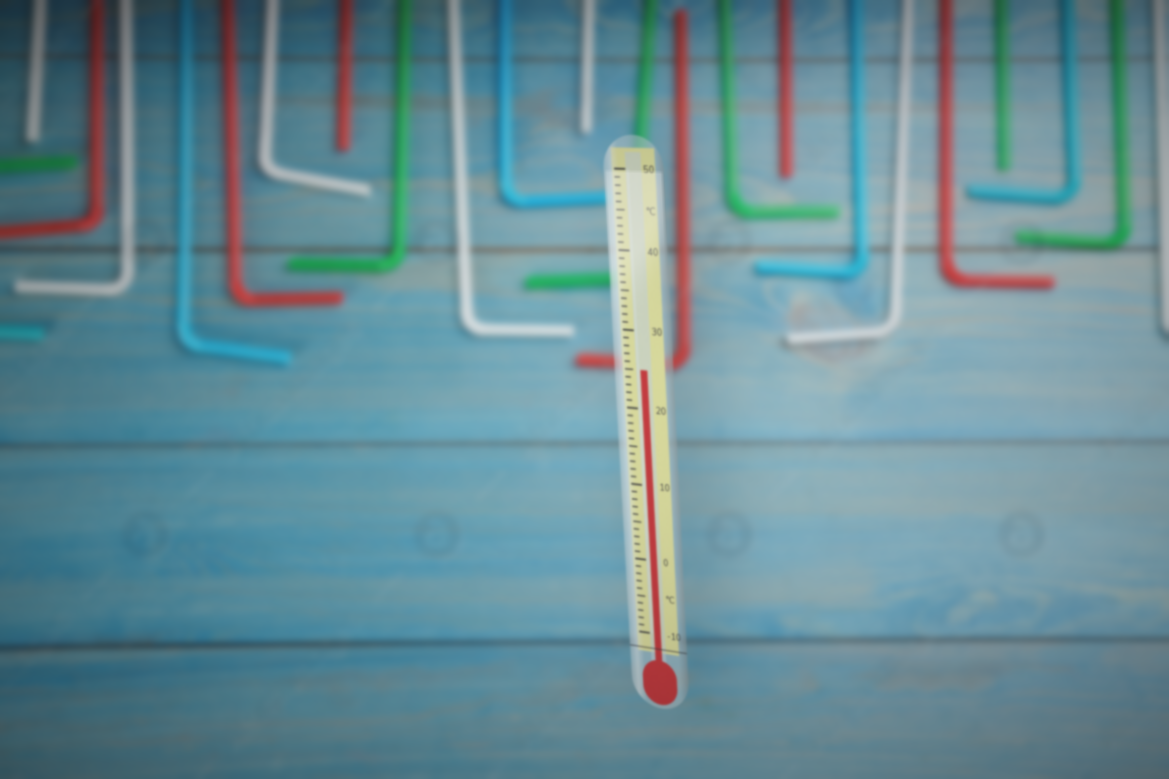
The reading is 25 °C
